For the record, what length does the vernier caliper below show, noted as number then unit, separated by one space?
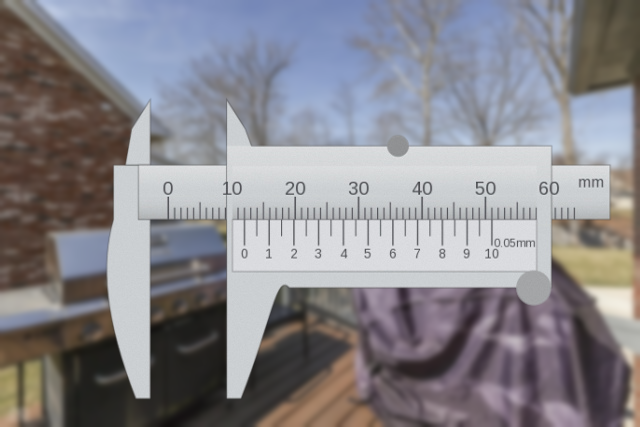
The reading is 12.0 mm
